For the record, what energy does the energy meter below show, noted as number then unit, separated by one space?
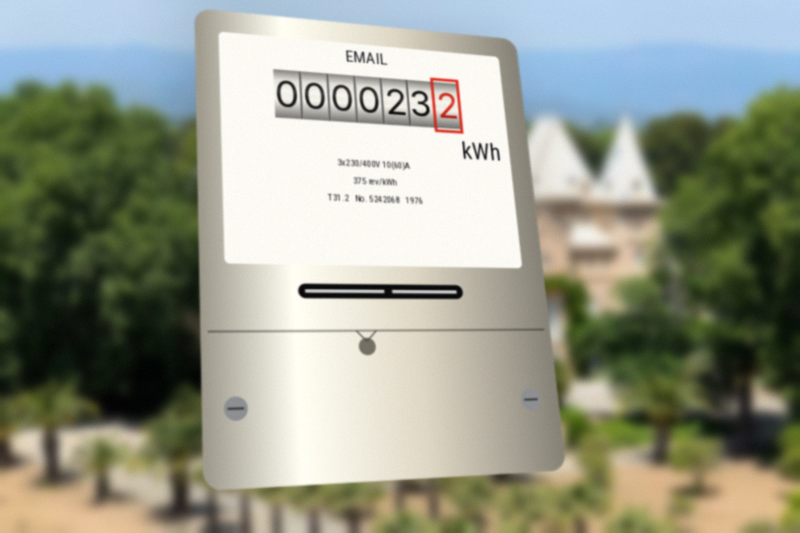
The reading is 23.2 kWh
